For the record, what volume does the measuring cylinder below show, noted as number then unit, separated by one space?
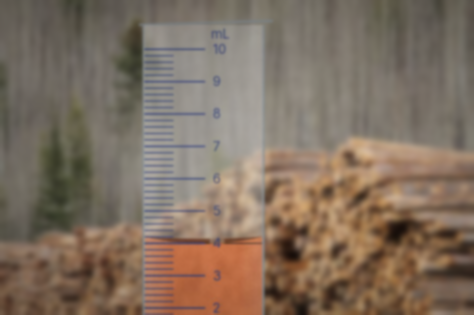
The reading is 4 mL
